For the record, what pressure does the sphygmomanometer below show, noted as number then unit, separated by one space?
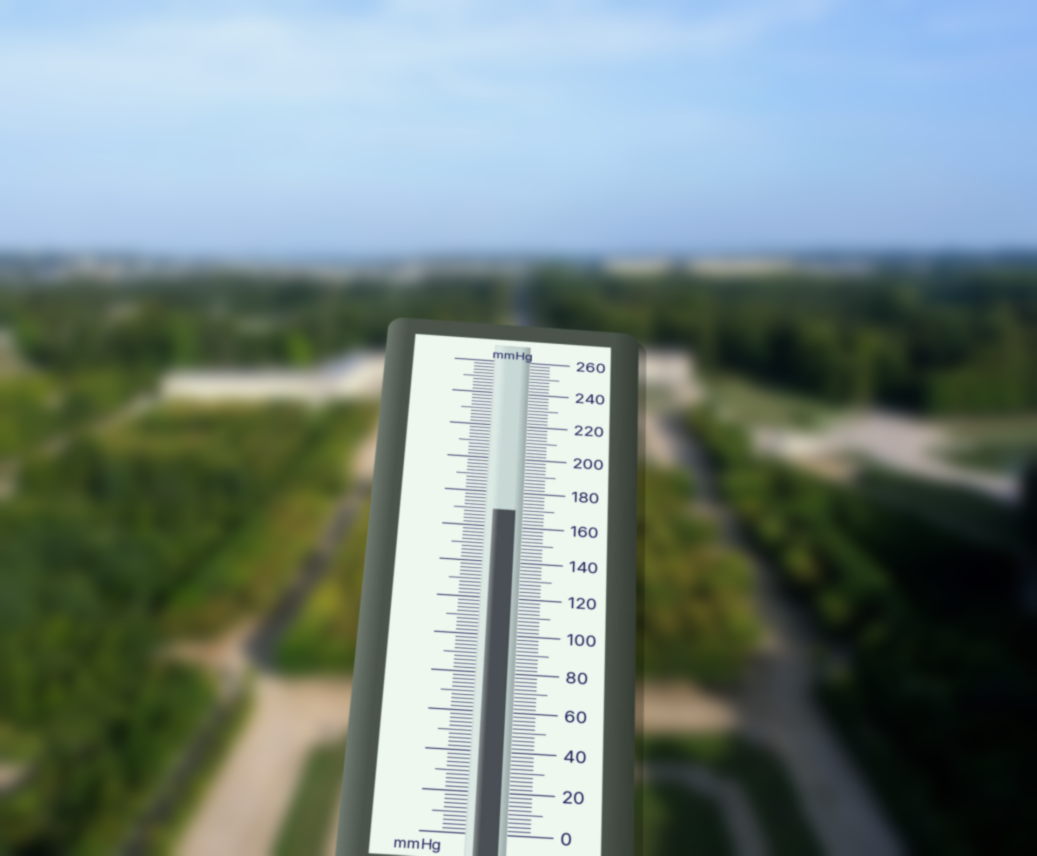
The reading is 170 mmHg
